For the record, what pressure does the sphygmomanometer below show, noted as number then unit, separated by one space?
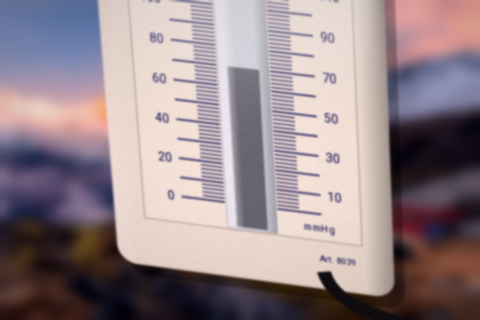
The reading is 70 mmHg
